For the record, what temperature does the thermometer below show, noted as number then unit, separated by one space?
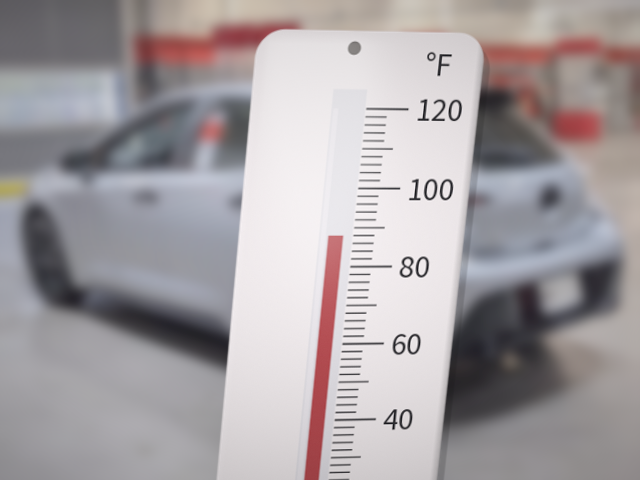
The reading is 88 °F
